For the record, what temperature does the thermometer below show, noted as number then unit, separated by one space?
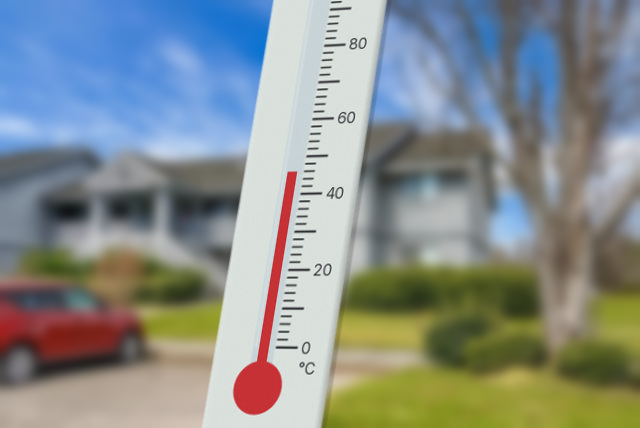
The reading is 46 °C
